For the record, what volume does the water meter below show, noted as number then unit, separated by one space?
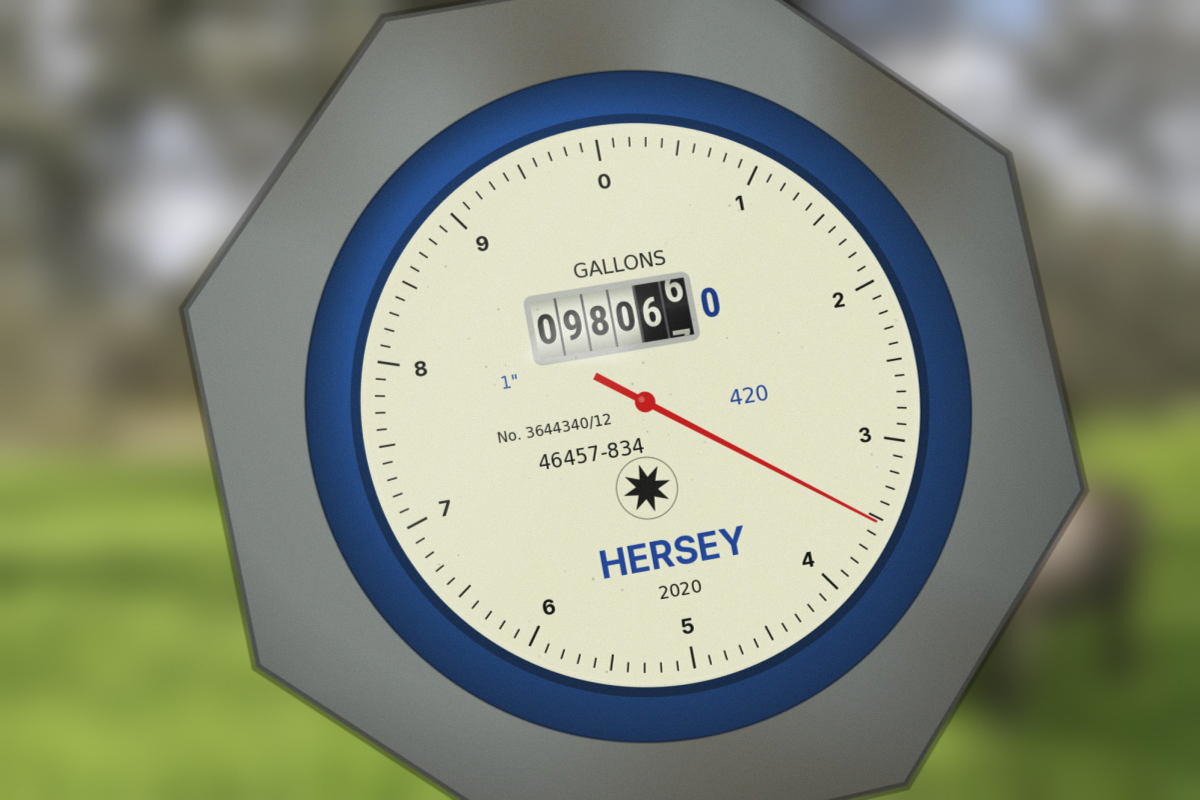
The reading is 980663.5 gal
